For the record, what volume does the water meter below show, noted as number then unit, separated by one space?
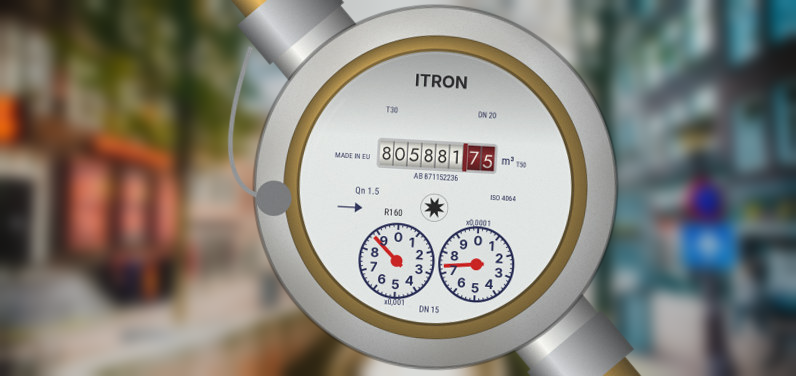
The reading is 805881.7487 m³
